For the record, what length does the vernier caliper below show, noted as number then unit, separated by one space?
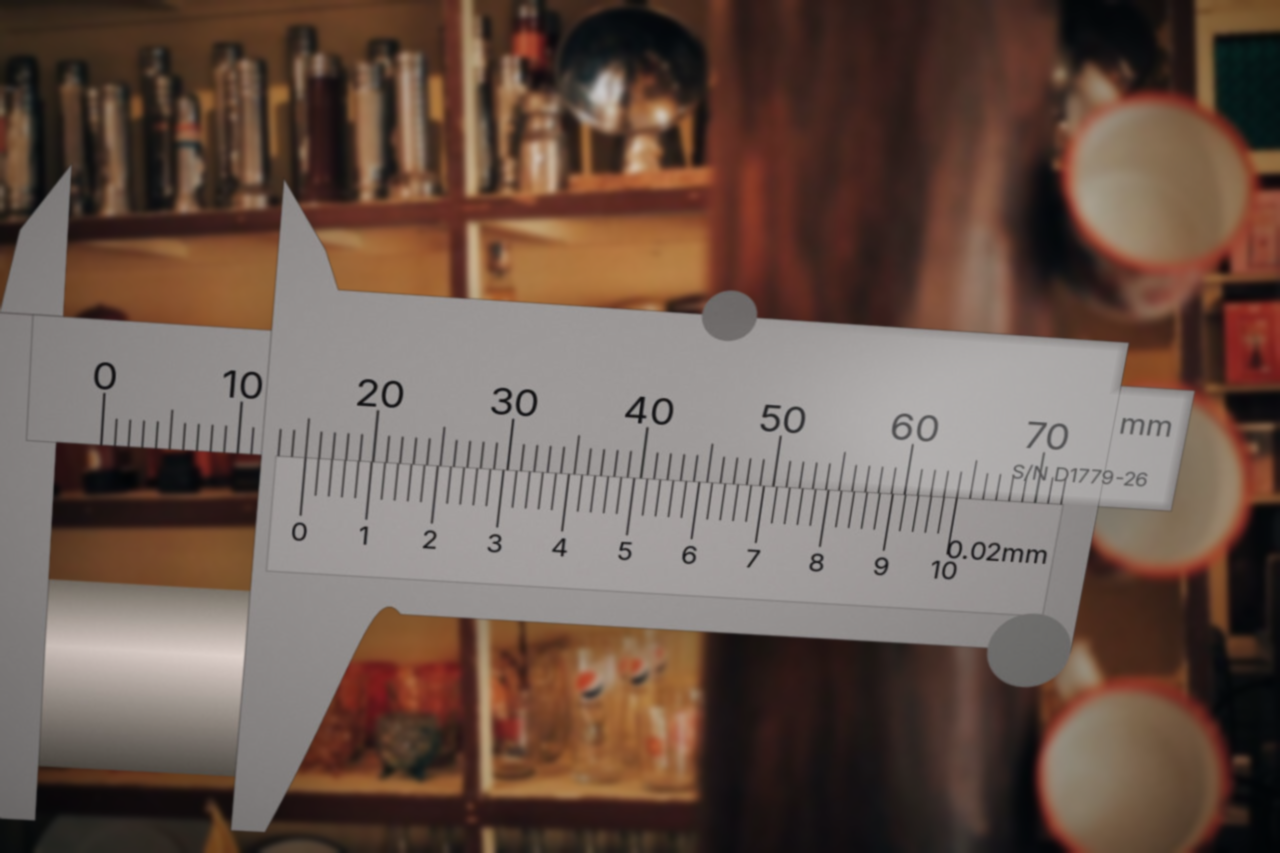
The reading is 15.0 mm
